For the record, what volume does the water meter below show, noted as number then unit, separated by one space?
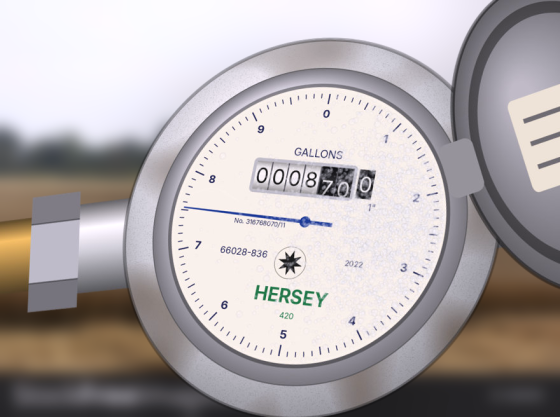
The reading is 8697.5 gal
